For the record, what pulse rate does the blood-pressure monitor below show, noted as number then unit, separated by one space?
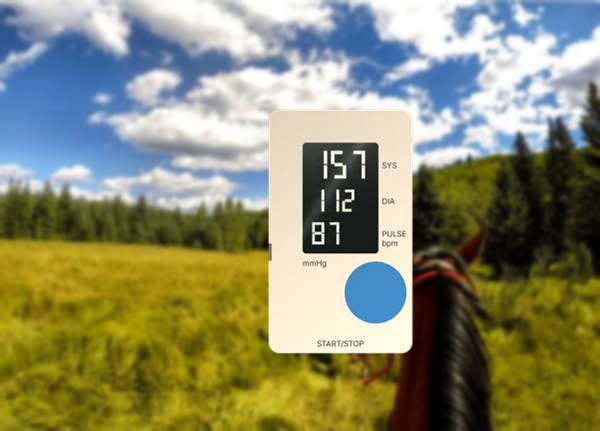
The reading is 87 bpm
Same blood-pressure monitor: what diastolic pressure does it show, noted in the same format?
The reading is 112 mmHg
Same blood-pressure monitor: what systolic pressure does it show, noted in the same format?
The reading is 157 mmHg
